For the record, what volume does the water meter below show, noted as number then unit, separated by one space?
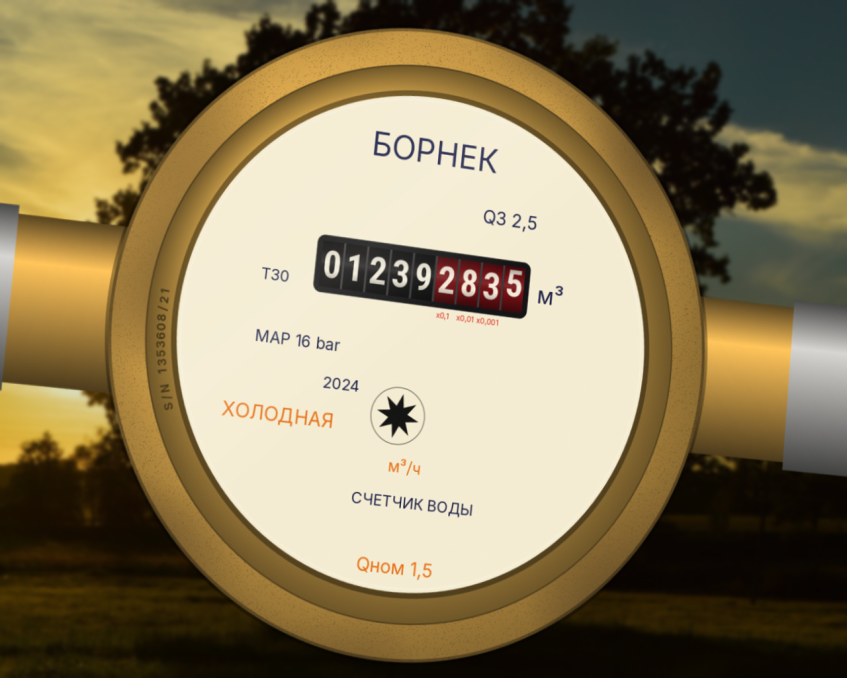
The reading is 1239.2835 m³
